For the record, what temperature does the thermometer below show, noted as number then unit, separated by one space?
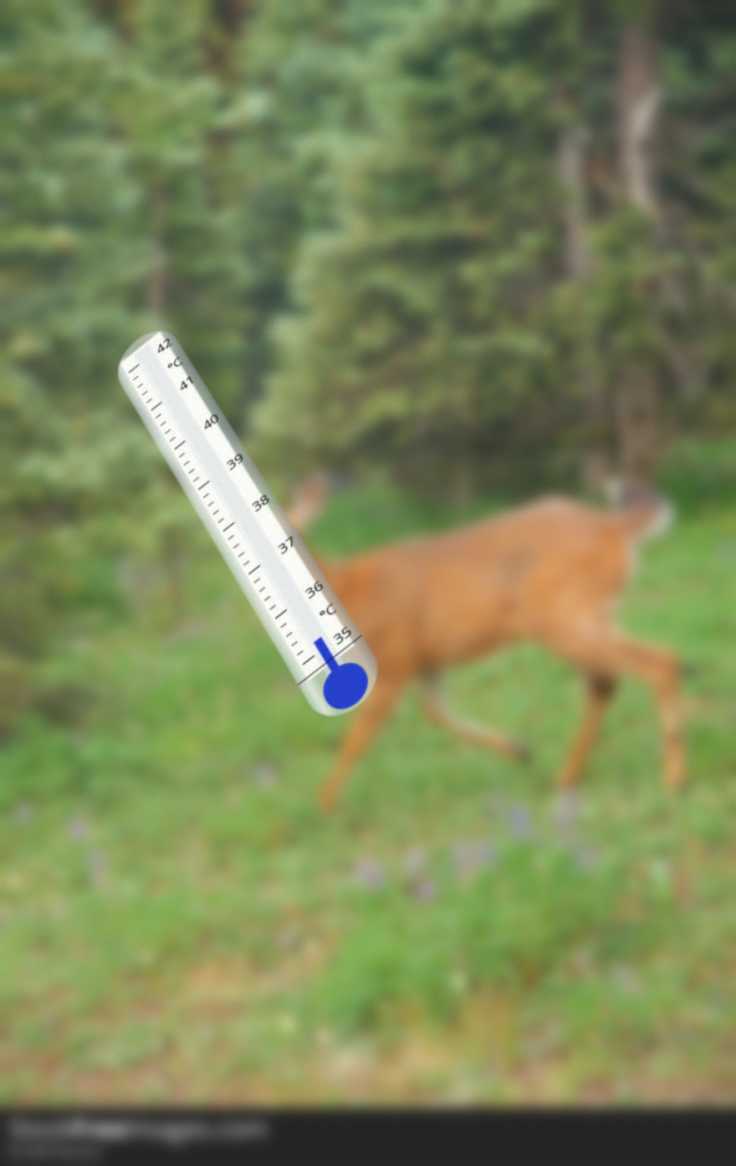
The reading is 35.2 °C
